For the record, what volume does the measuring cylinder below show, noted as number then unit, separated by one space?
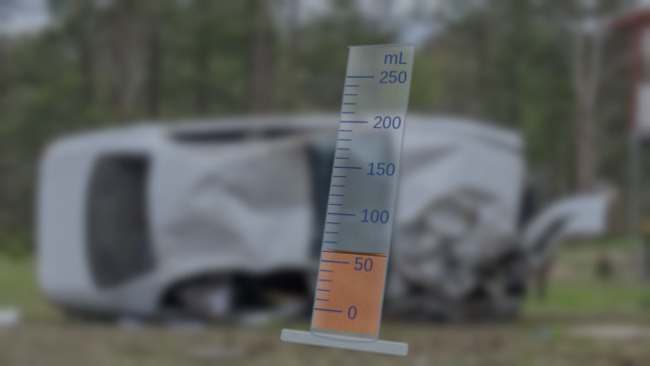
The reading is 60 mL
